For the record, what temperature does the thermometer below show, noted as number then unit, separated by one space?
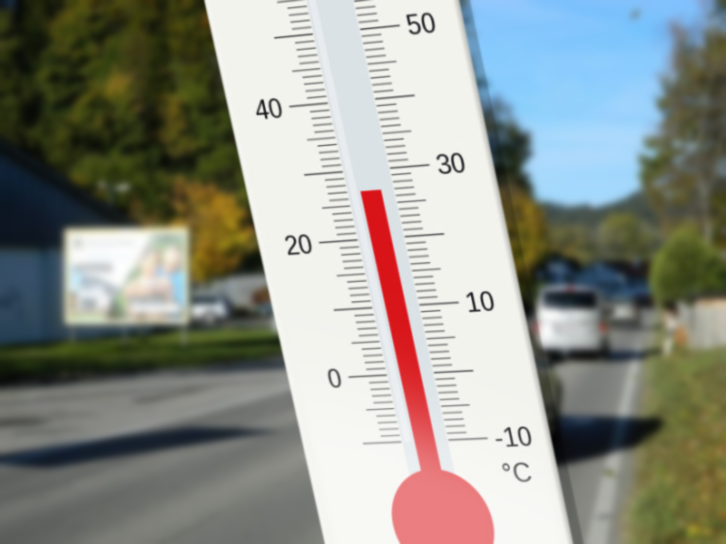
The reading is 27 °C
